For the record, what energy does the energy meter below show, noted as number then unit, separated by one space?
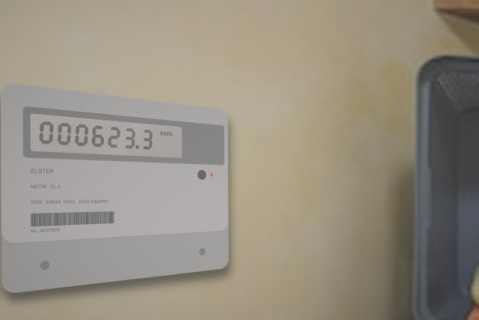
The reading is 623.3 kWh
